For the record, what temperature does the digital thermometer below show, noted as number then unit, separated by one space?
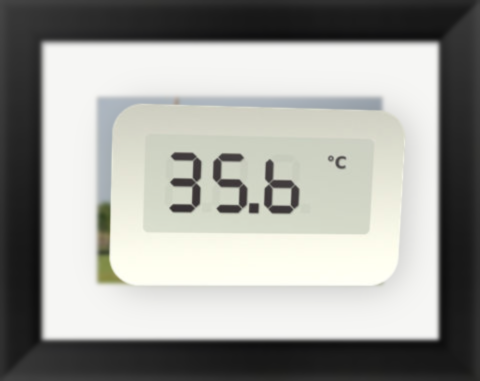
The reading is 35.6 °C
